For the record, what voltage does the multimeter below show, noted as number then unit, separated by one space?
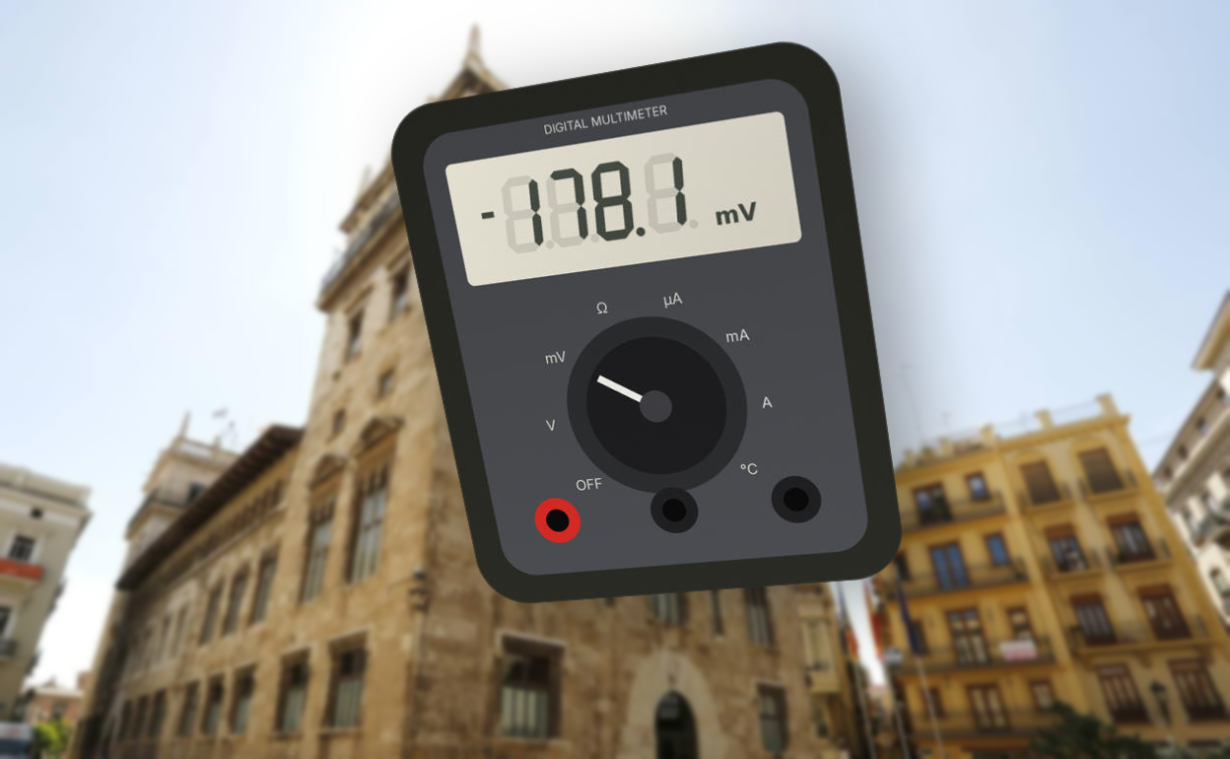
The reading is -178.1 mV
